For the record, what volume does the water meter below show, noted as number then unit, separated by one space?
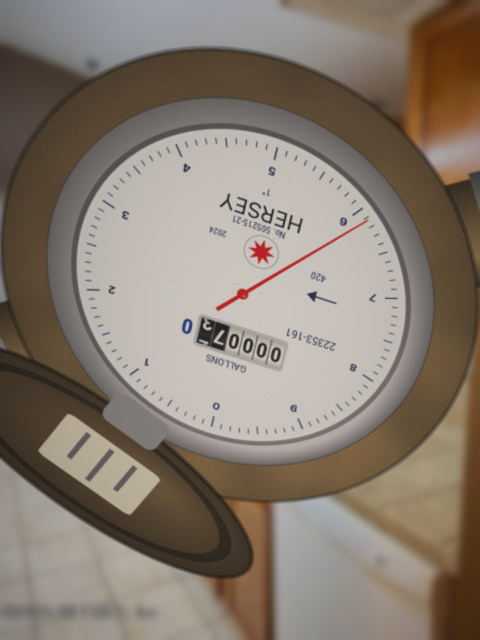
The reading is 726.1 gal
